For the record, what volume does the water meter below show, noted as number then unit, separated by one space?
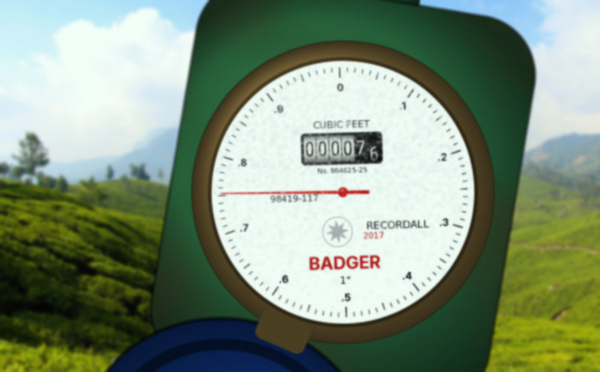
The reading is 75.75 ft³
